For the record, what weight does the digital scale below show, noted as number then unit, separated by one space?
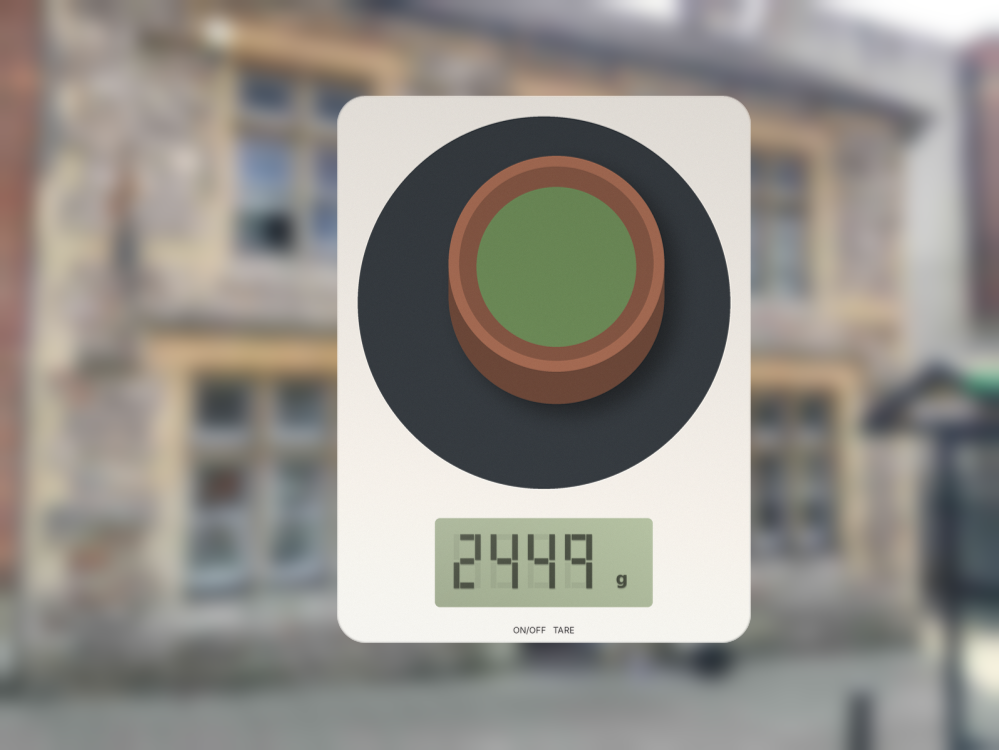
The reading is 2449 g
